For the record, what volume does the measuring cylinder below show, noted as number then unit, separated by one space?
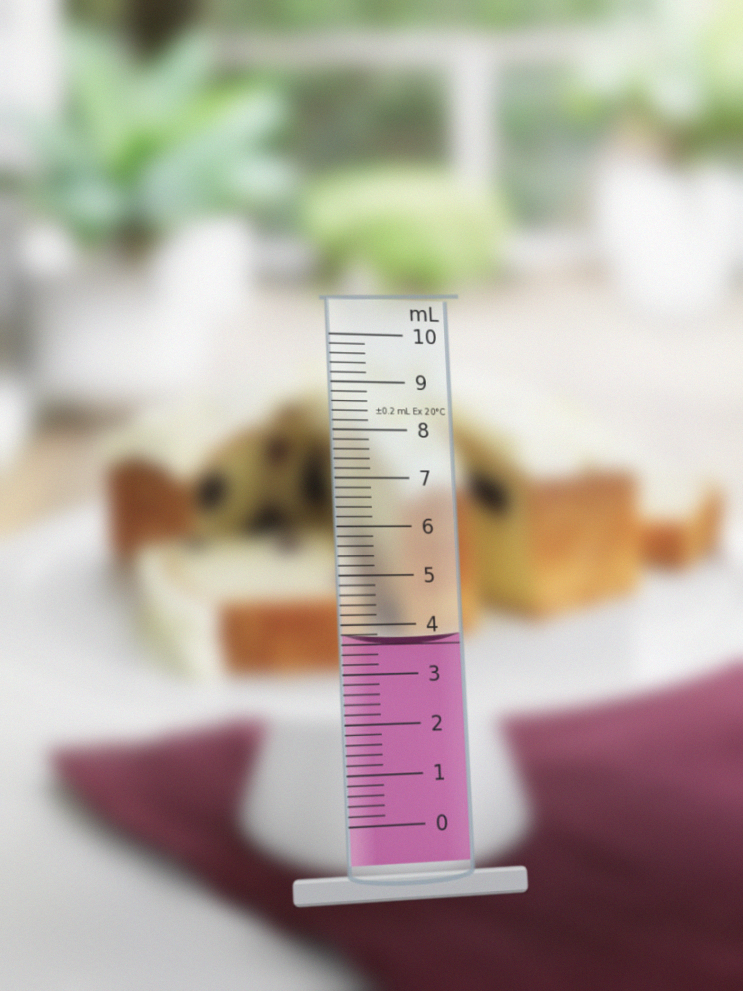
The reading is 3.6 mL
